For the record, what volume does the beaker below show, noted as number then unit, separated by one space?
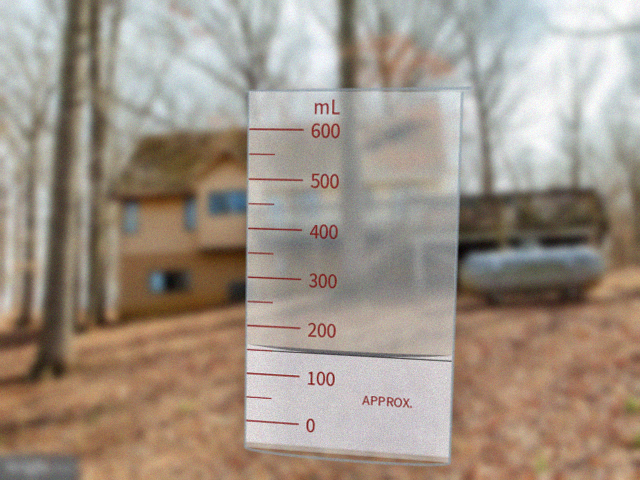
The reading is 150 mL
